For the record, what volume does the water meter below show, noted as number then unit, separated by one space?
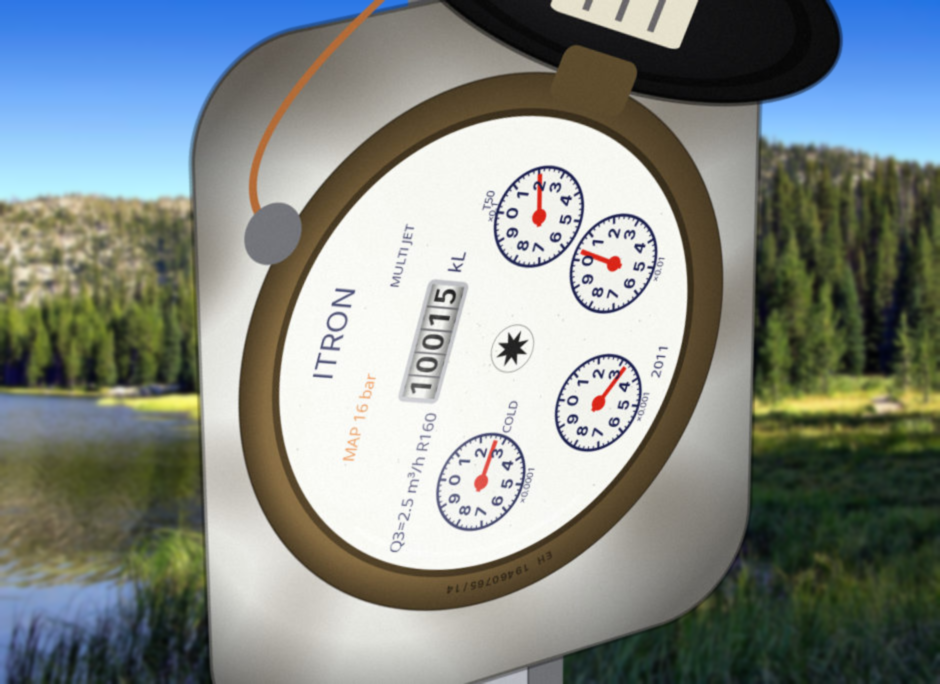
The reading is 10015.2032 kL
